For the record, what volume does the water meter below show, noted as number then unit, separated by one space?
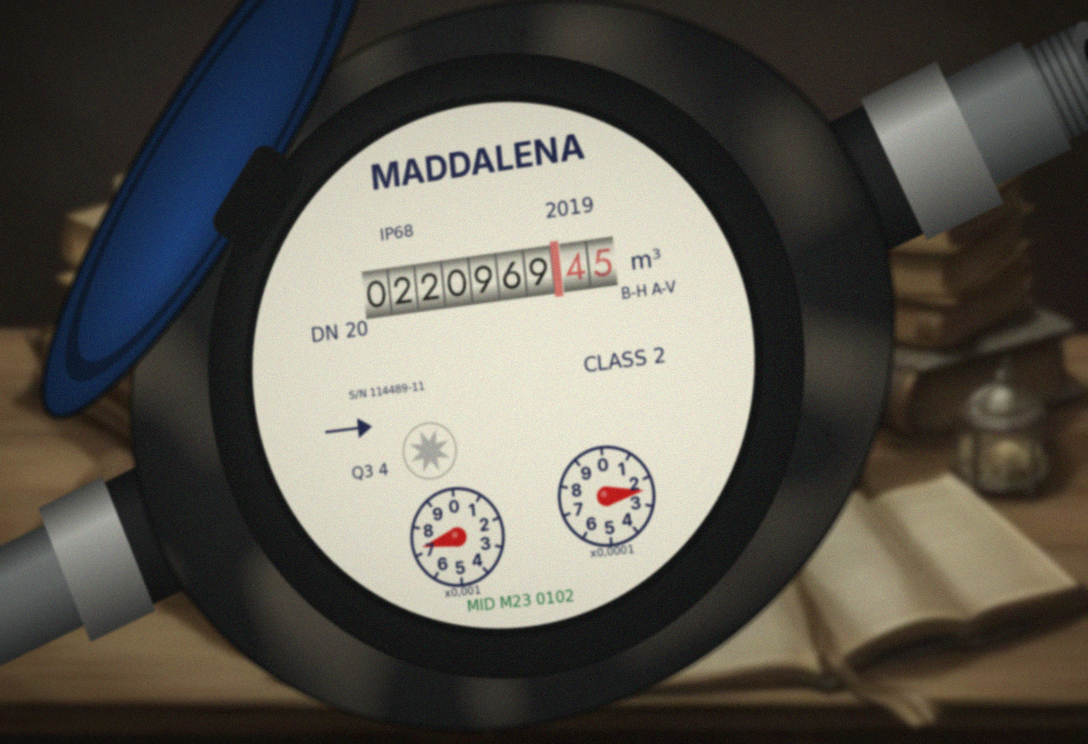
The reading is 220969.4572 m³
